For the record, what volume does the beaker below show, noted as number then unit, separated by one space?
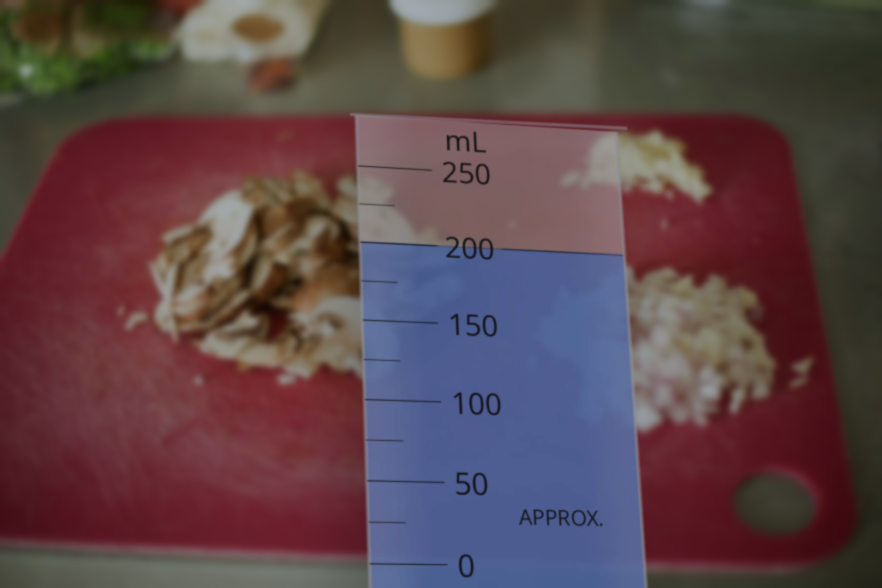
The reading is 200 mL
